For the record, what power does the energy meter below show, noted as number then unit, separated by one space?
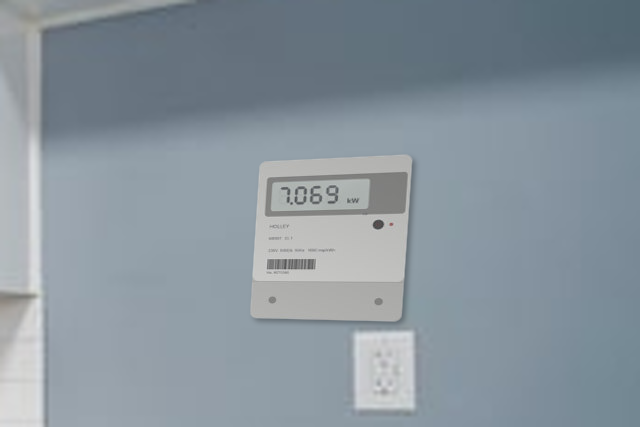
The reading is 7.069 kW
